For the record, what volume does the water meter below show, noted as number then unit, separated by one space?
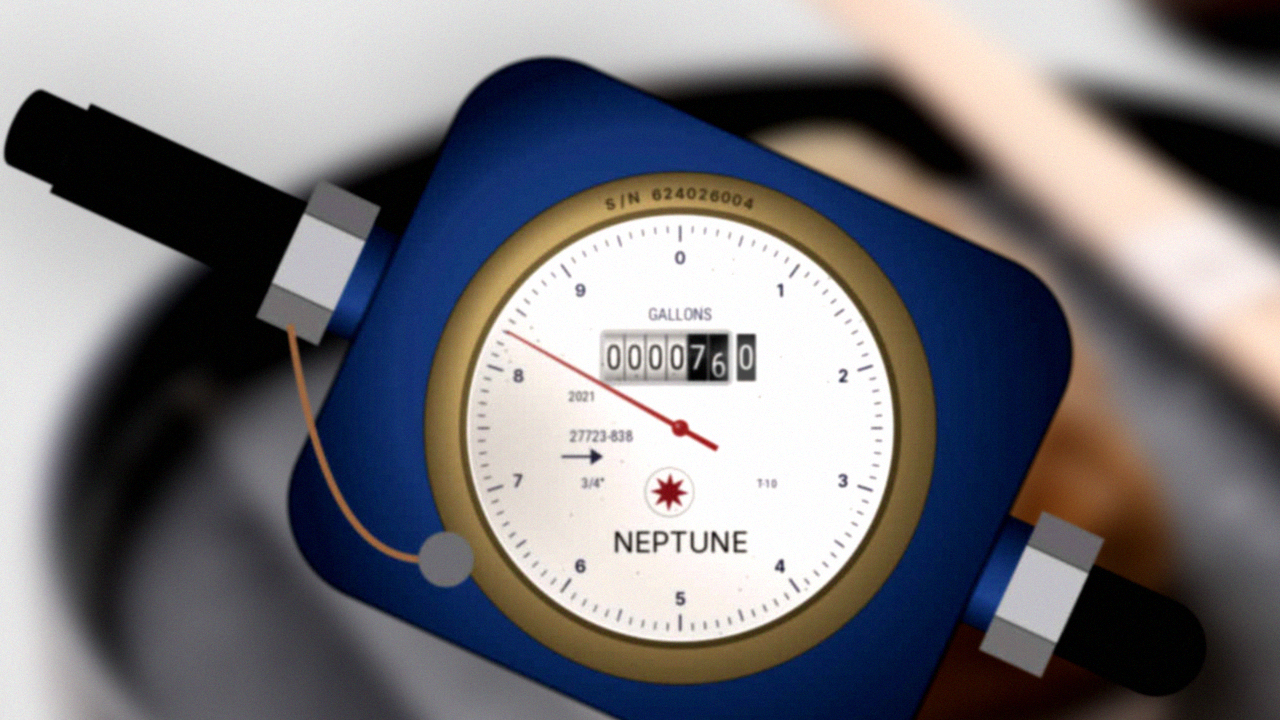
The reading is 758.3 gal
